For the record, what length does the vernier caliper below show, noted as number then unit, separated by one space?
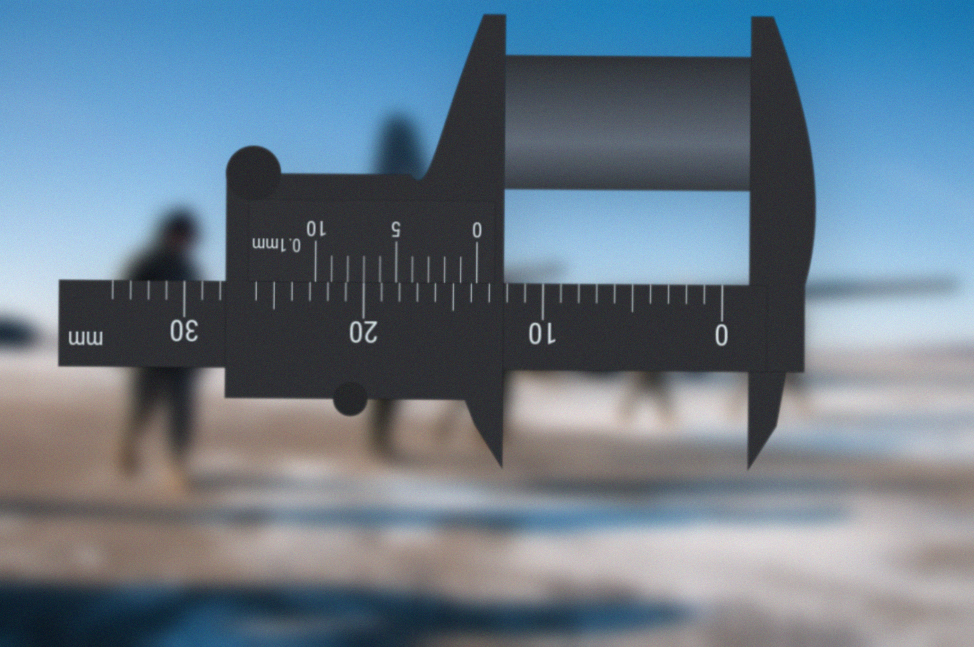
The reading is 13.7 mm
